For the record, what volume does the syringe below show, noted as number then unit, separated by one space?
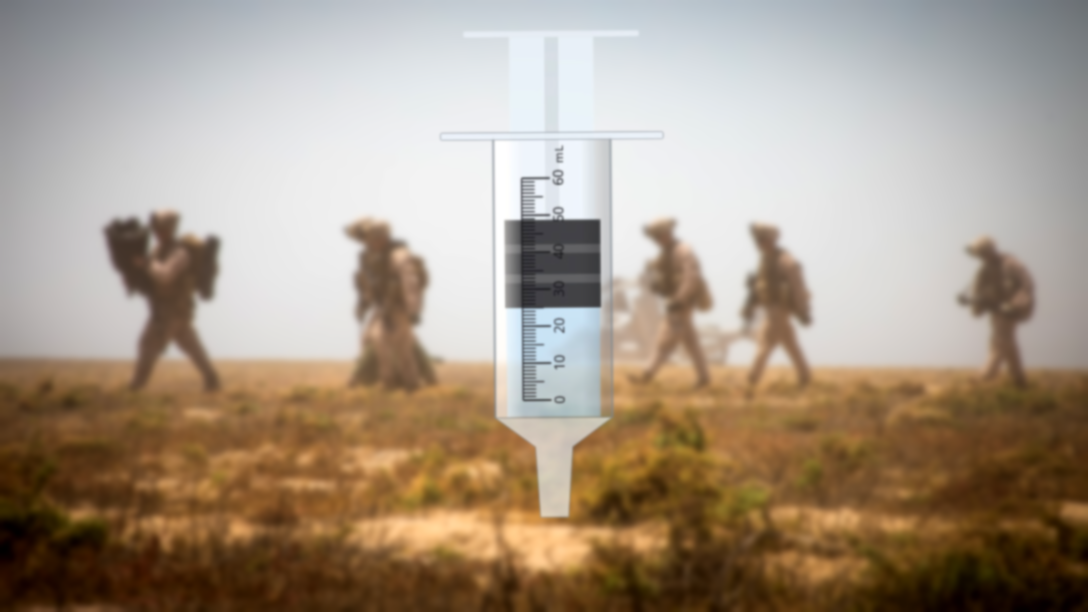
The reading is 25 mL
